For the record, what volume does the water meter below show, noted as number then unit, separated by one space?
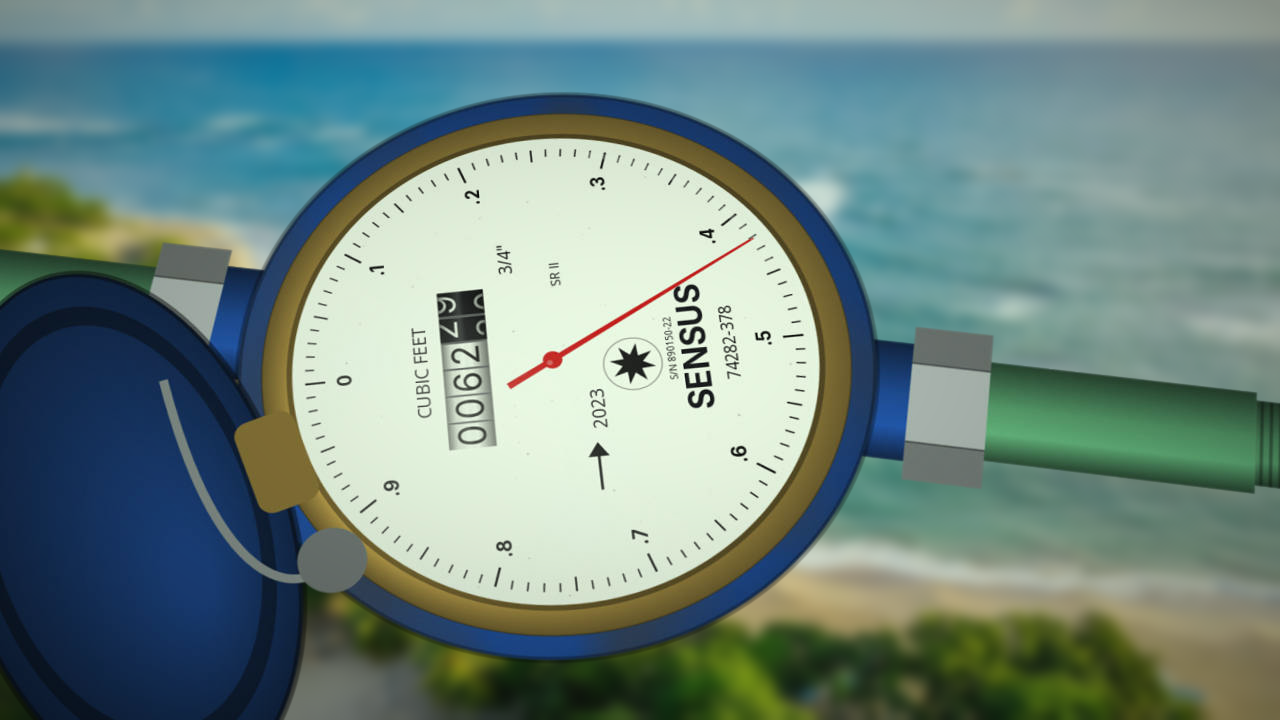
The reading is 6229.42 ft³
